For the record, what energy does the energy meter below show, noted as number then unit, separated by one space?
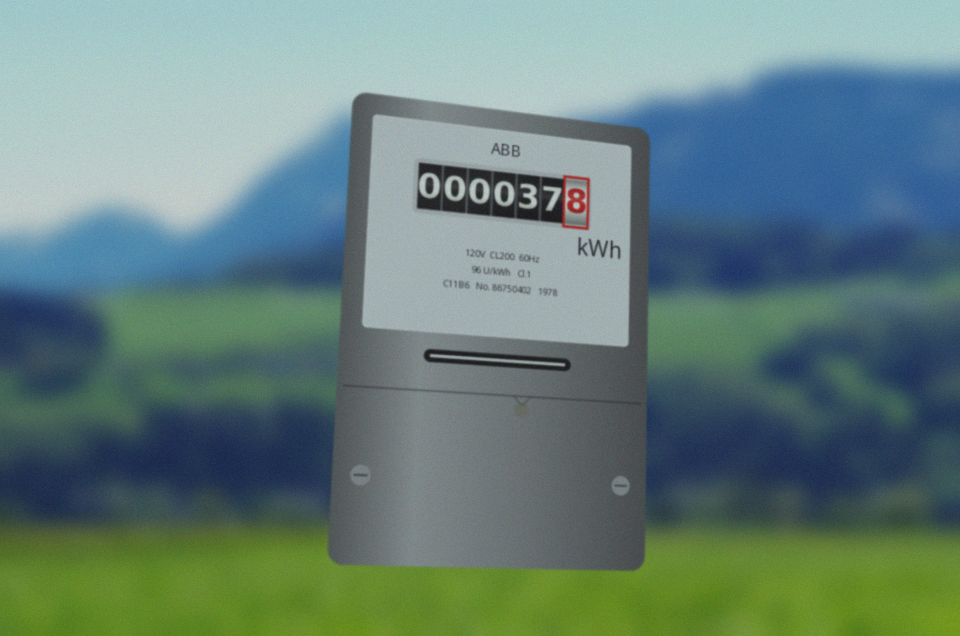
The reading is 37.8 kWh
